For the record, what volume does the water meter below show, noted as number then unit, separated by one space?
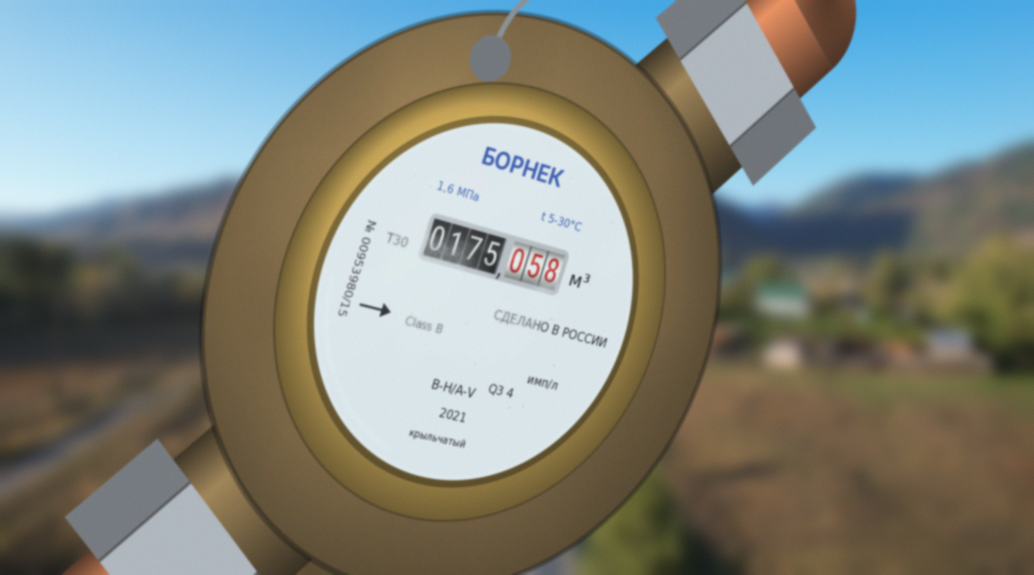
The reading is 175.058 m³
